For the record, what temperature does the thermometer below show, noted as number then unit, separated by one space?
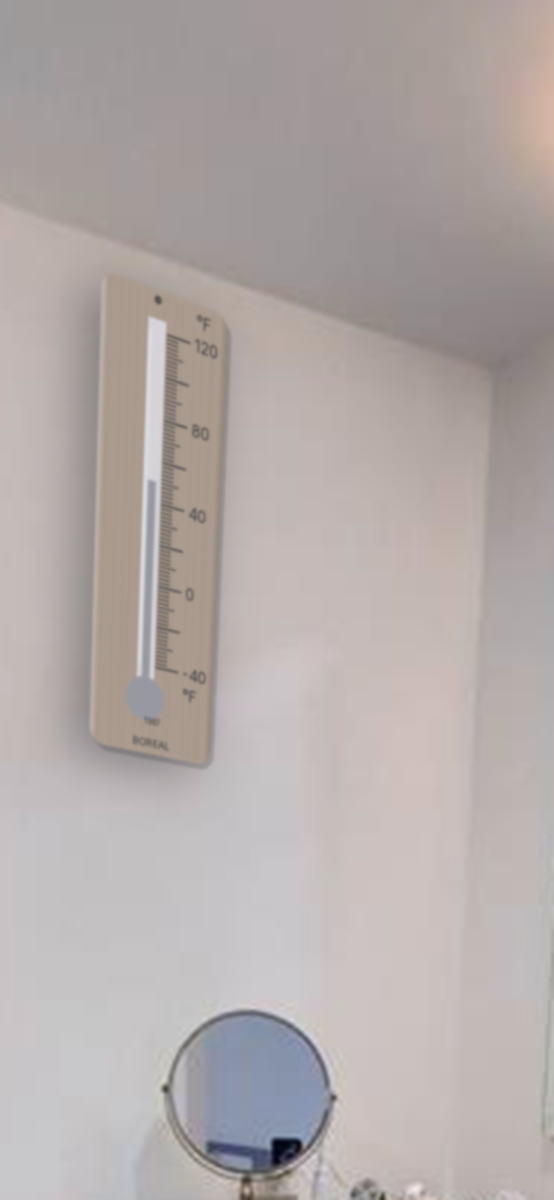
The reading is 50 °F
